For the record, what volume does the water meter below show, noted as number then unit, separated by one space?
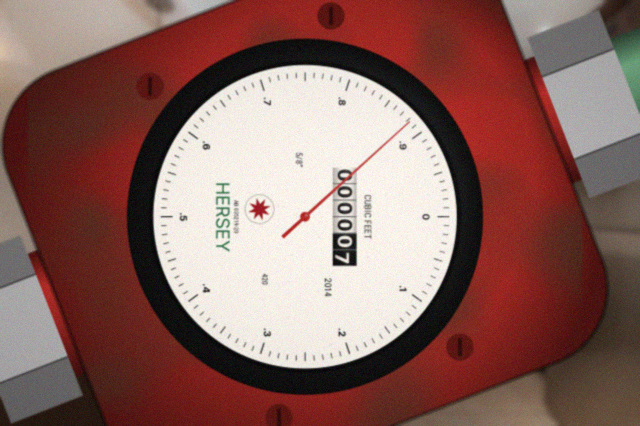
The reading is 6.88 ft³
